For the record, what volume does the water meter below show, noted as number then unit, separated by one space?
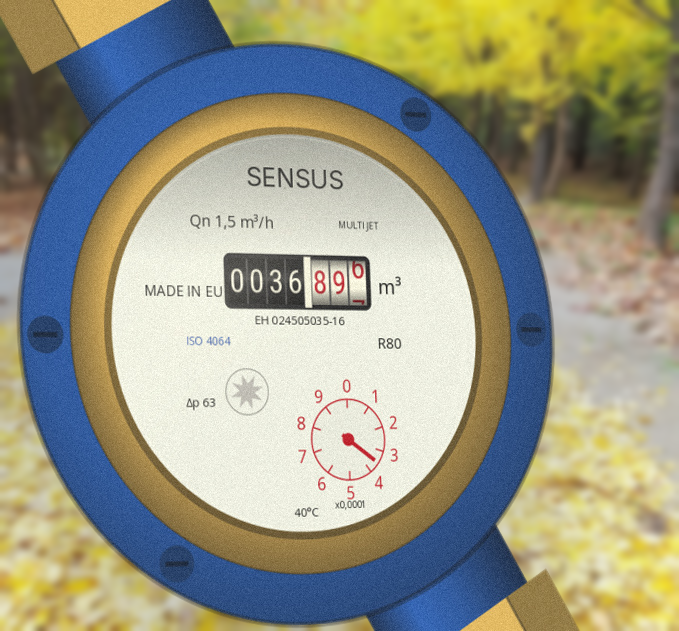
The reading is 36.8963 m³
